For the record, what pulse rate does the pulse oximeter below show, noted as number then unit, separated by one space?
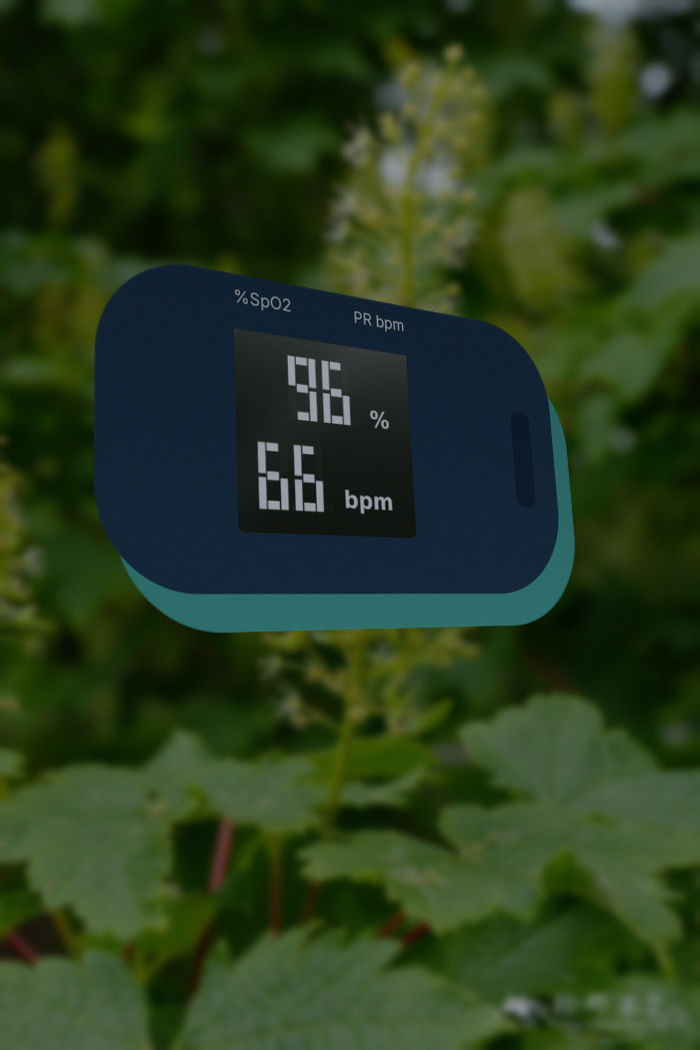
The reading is 66 bpm
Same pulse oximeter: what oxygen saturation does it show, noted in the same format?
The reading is 96 %
